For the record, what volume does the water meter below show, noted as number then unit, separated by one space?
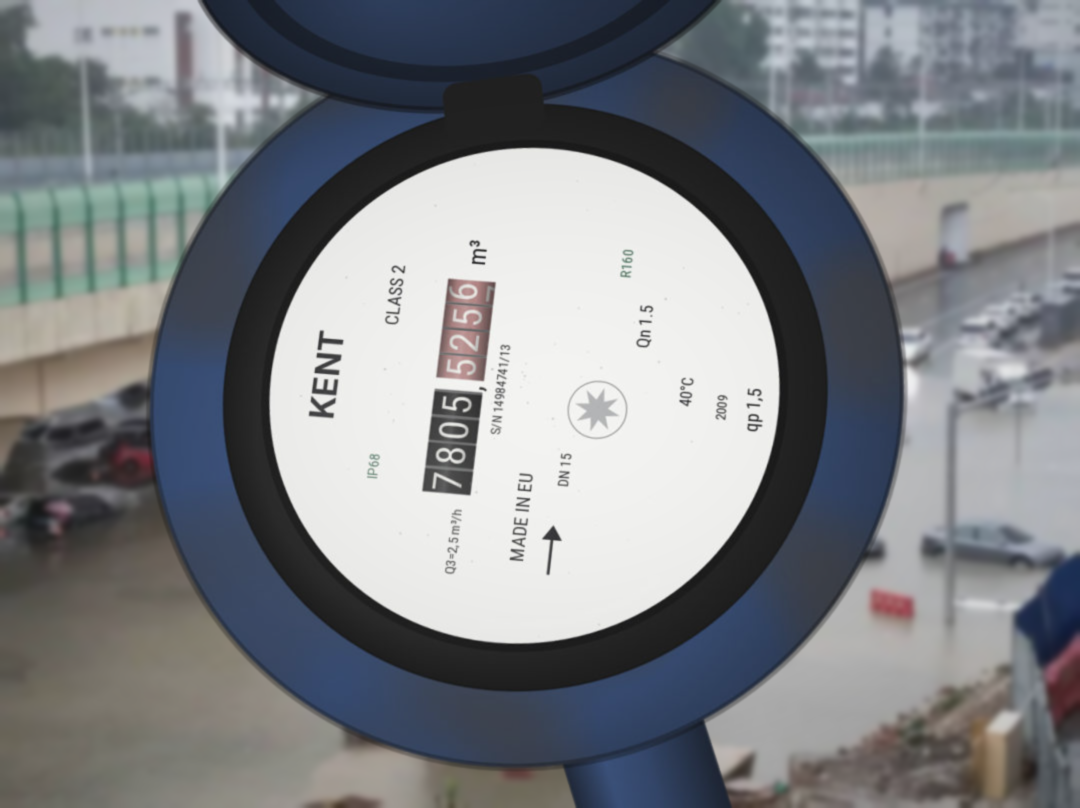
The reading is 7805.5256 m³
